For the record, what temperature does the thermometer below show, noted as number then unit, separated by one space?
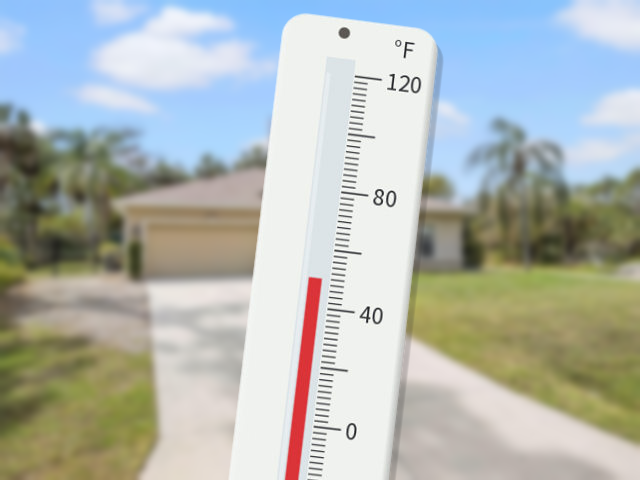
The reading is 50 °F
